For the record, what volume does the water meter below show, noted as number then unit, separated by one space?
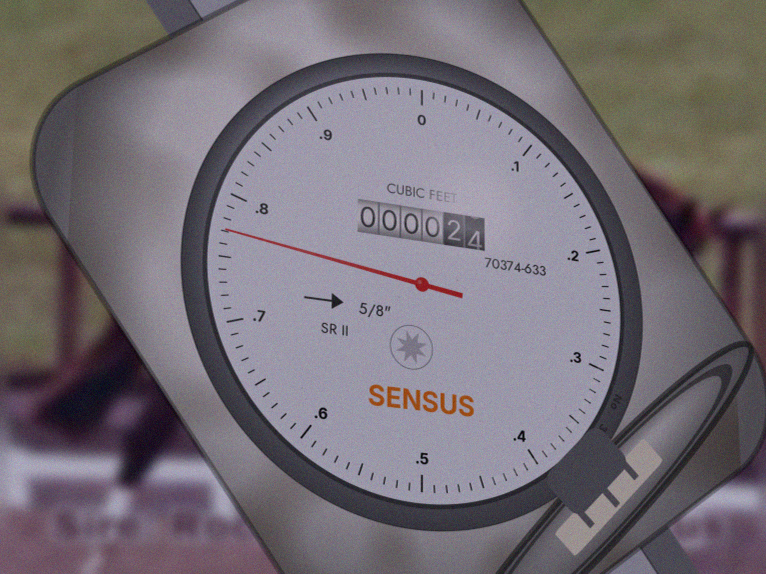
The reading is 23.77 ft³
